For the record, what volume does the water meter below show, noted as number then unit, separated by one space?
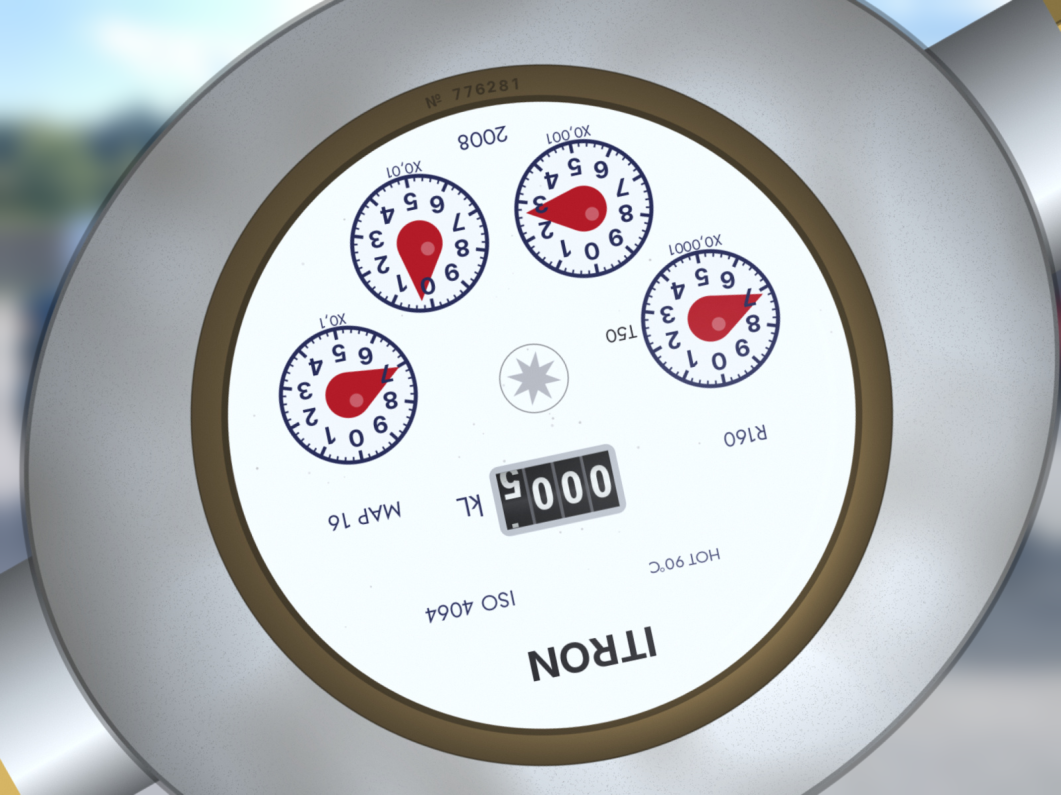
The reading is 4.7027 kL
